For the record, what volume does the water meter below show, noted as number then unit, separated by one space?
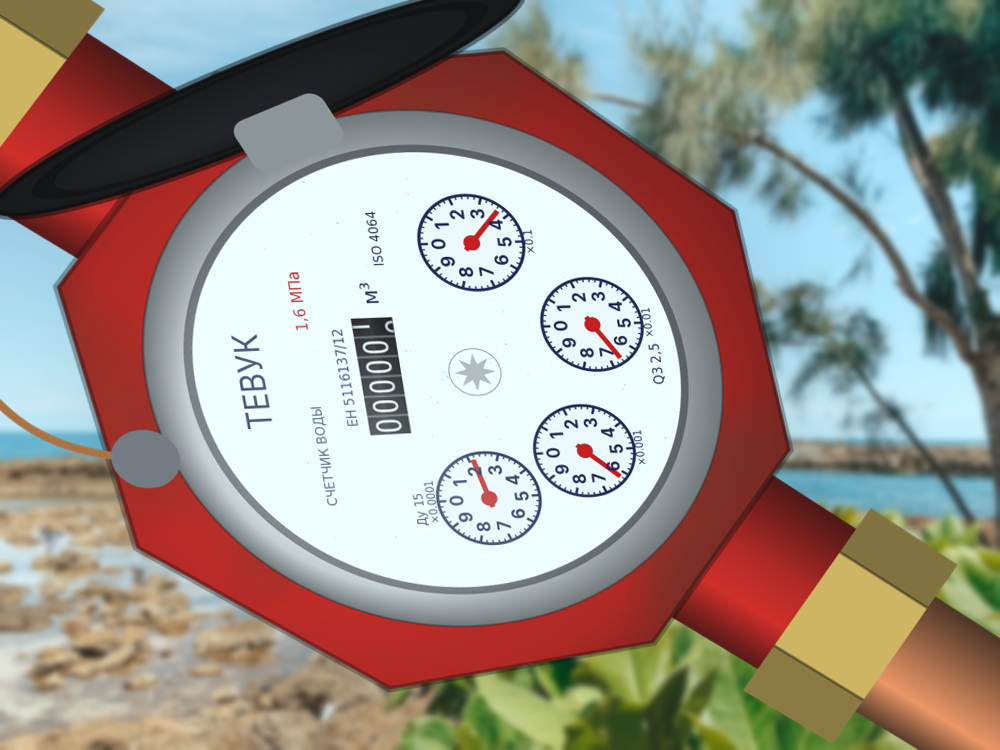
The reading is 1.3662 m³
